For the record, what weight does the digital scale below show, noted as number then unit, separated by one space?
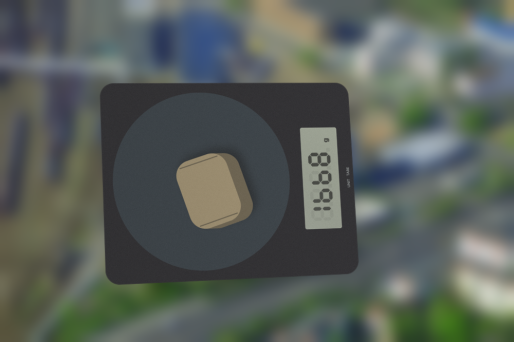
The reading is 1668 g
